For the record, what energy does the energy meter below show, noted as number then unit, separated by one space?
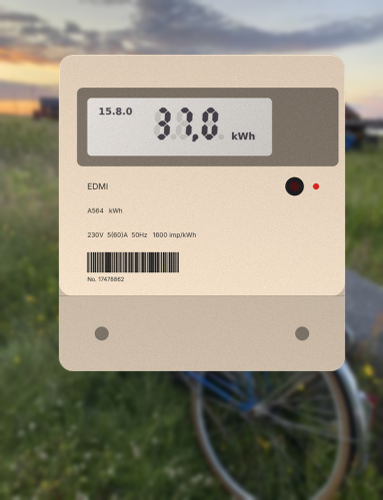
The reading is 37.0 kWh
